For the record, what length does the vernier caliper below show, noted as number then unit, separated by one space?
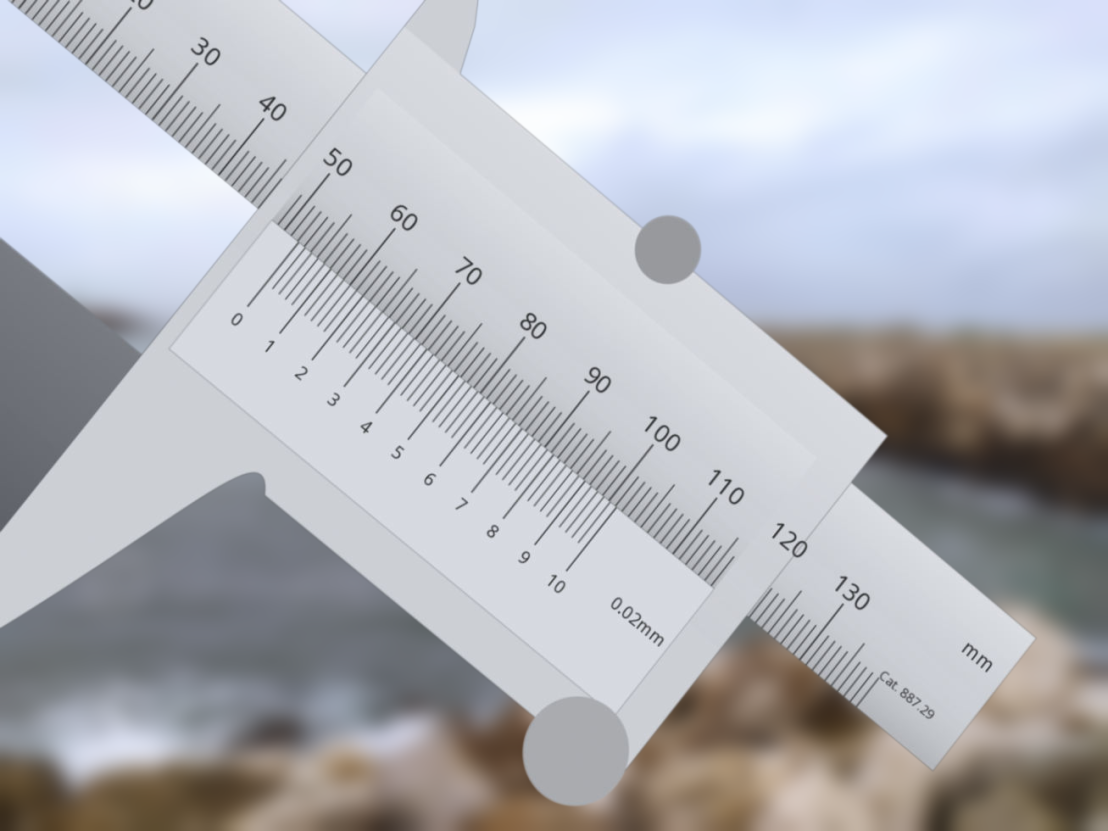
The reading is 52.2 mm
